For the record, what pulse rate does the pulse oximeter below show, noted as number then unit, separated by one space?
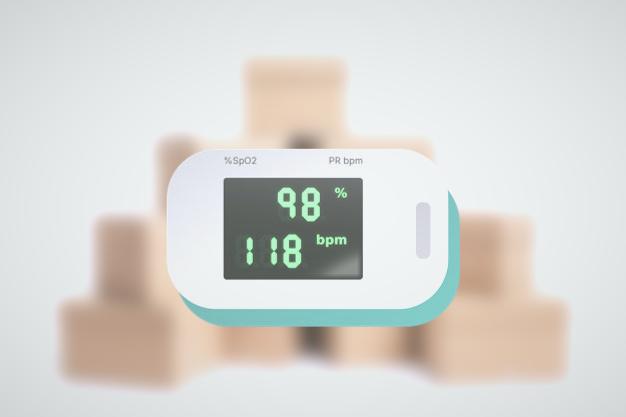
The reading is 118 bpm
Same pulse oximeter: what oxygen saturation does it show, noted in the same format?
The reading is 98 %
